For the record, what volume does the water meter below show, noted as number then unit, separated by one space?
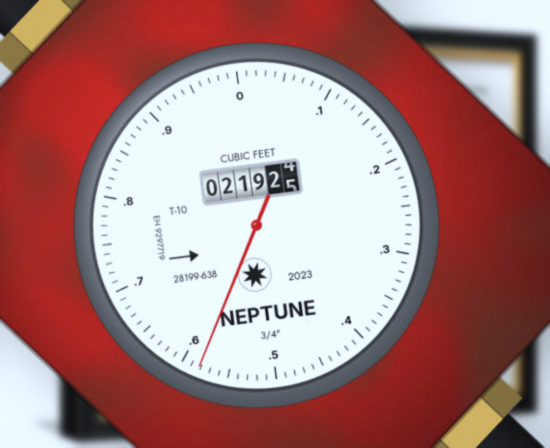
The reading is 21924.58 ft³
